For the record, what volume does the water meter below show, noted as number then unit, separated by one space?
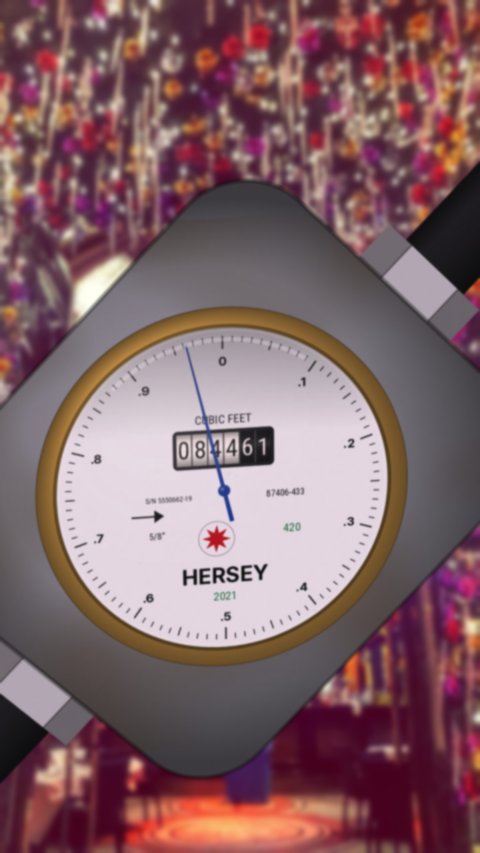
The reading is 84460.96 ft³
